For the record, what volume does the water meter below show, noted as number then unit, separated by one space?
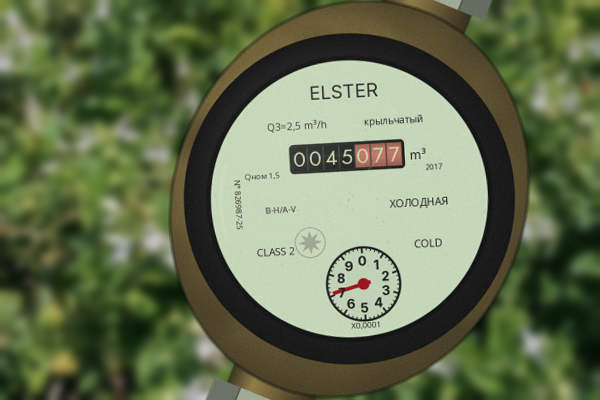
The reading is 45.0777 m³
